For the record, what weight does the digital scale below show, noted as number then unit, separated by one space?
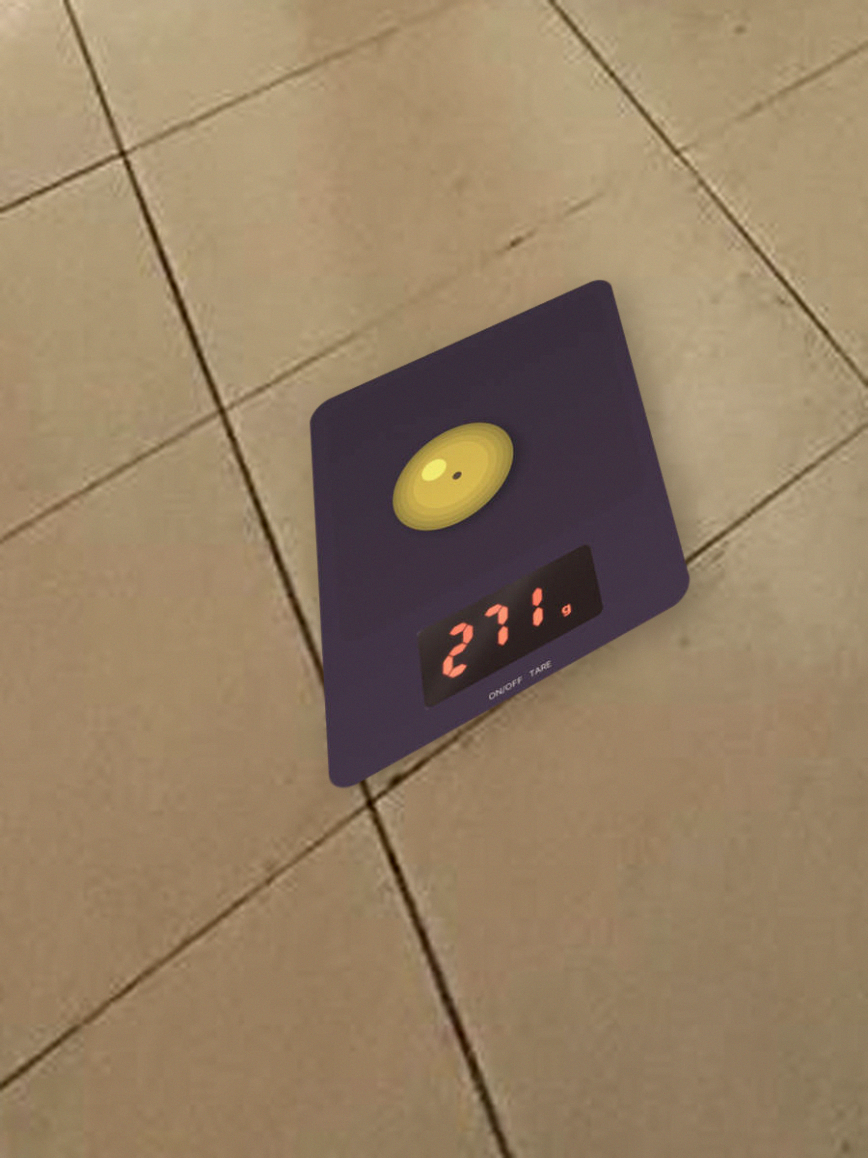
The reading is 271 g
